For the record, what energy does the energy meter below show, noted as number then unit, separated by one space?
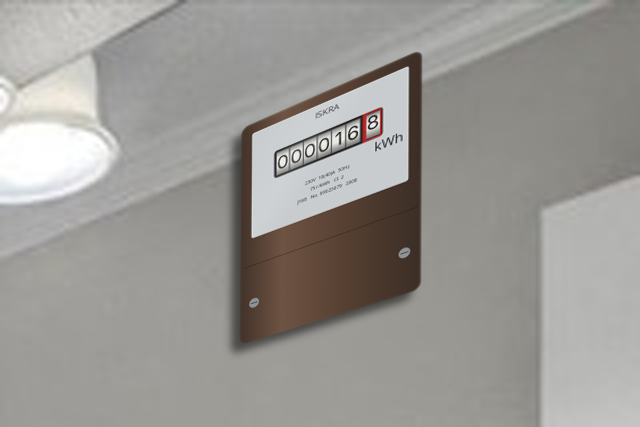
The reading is 16.8 kWh
